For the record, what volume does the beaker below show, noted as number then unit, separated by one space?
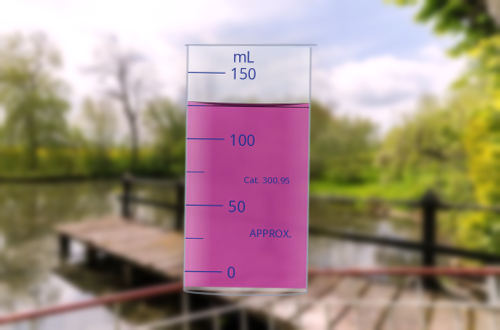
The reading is 125 mL
